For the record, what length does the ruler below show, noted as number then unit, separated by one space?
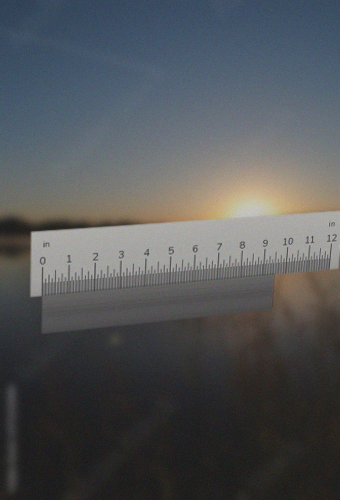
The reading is 9.5 in
